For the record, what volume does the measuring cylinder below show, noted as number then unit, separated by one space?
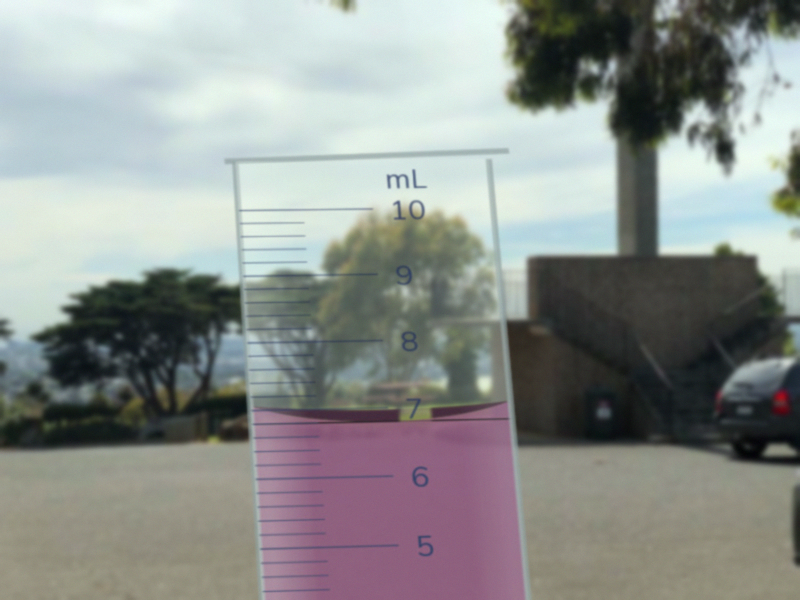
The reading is 6.8 mL
